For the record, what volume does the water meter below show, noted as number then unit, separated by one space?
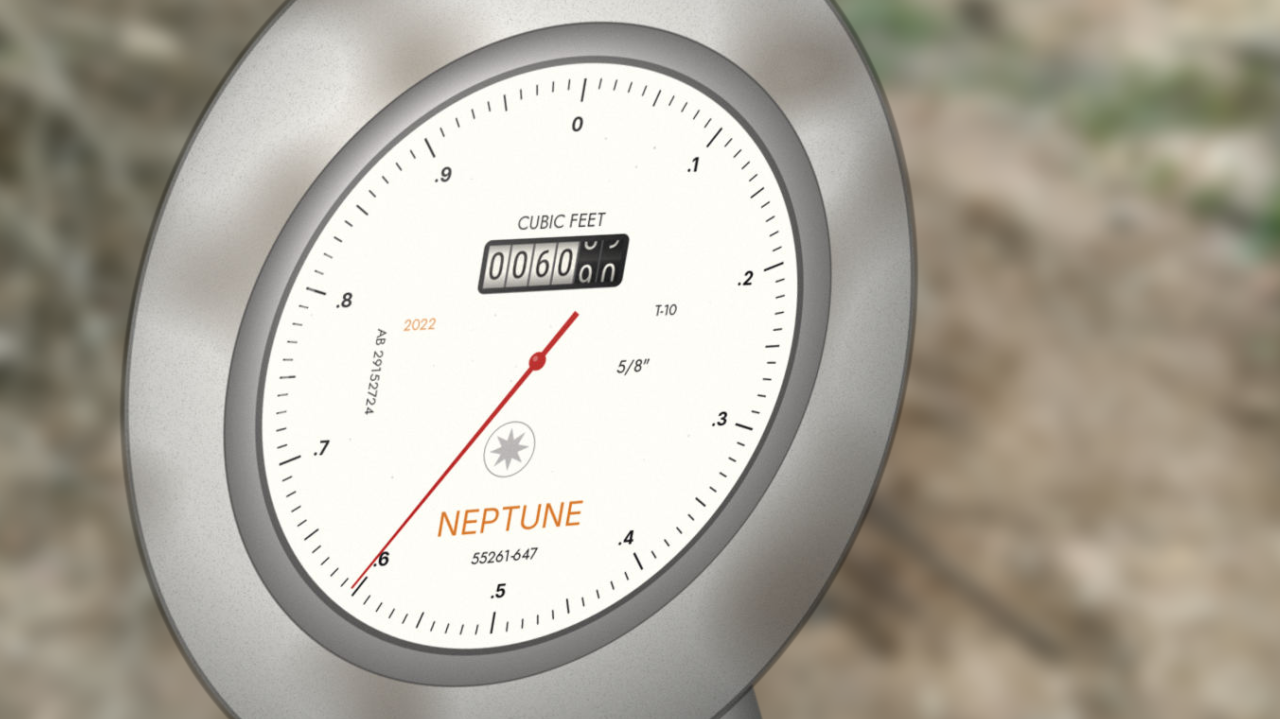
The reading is 6089.60 ft³
